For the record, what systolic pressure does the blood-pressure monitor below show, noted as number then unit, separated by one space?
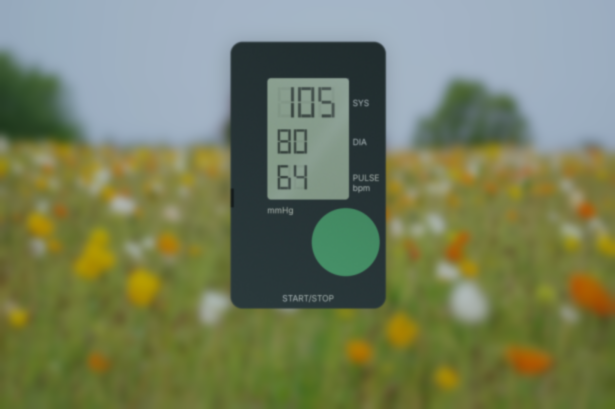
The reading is 105 mmHg
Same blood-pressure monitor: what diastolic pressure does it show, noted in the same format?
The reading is 80 mmHg
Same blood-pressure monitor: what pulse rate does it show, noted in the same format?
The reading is 64 bpm
